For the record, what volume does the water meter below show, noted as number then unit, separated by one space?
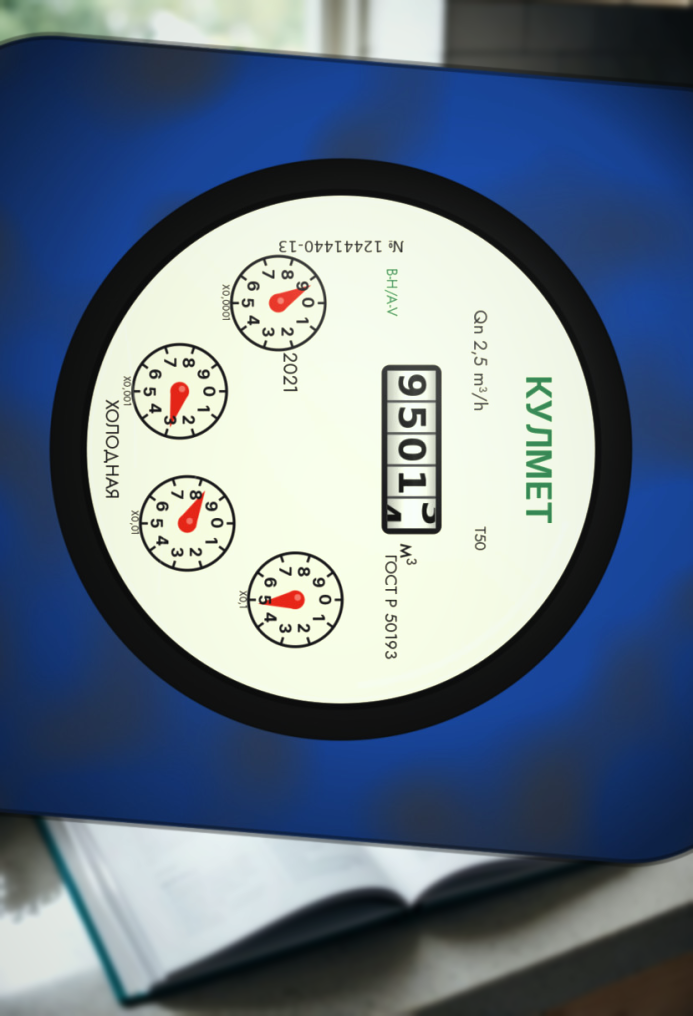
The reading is 95013.4829 m³
